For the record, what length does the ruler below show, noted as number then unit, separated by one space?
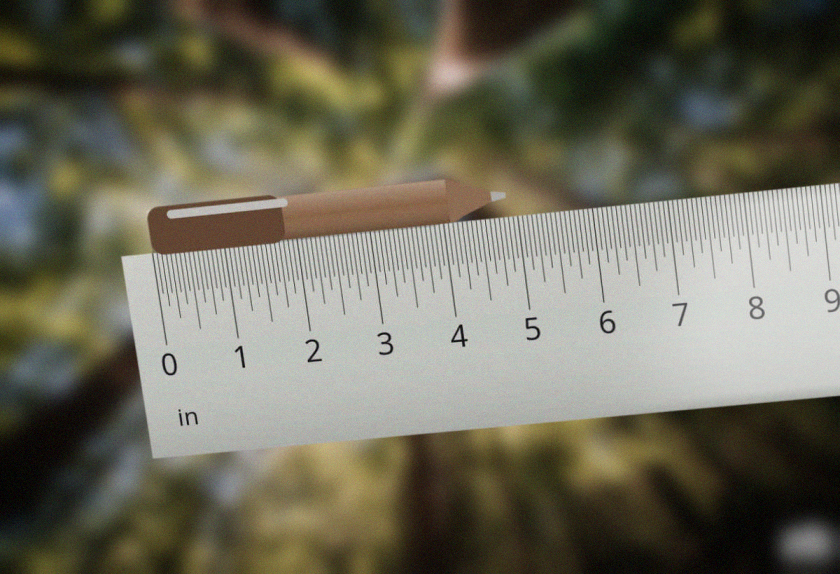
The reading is 4.875 in
